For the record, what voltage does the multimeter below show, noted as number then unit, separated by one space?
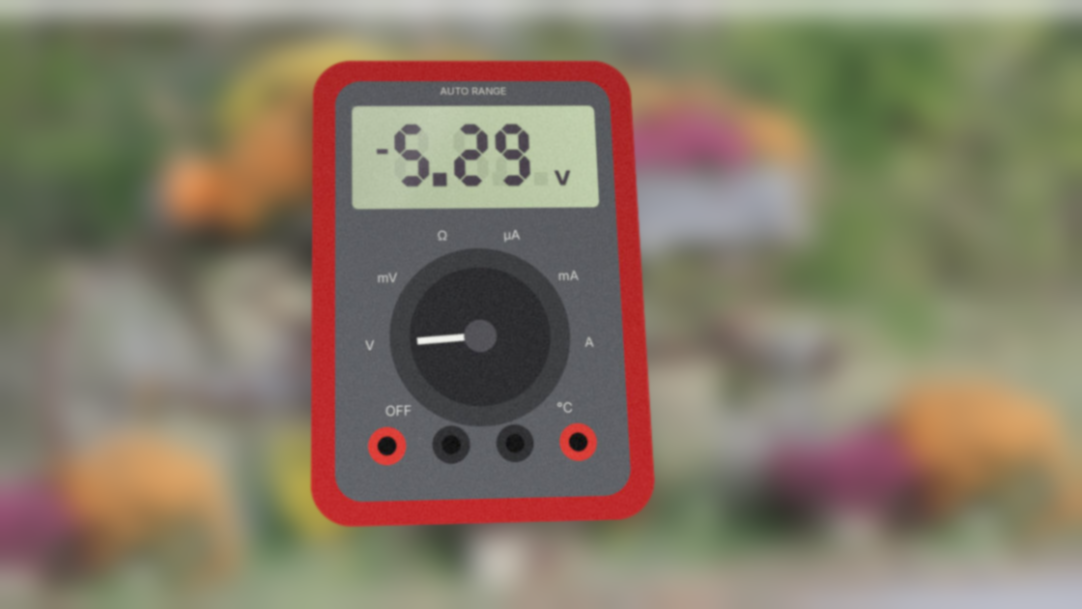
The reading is -5.29 V
